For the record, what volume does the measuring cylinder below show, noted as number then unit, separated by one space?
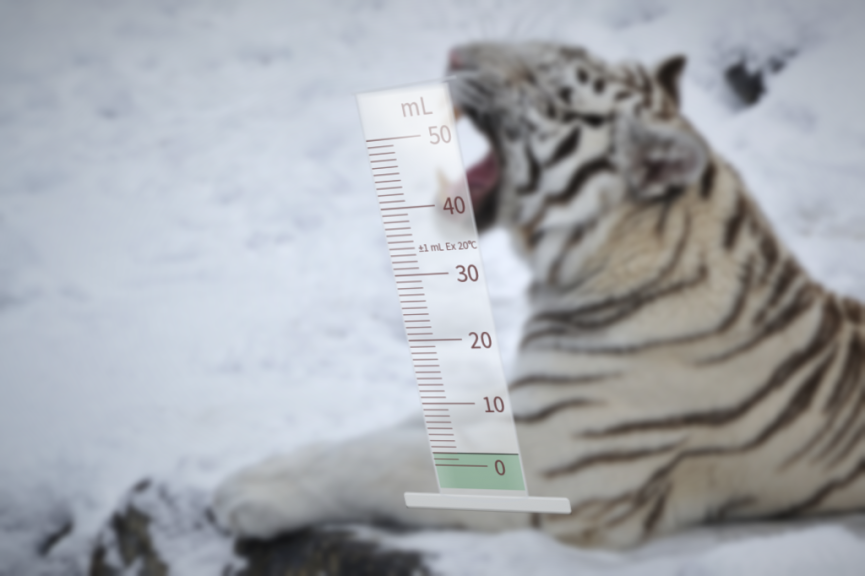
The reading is 2 mL
